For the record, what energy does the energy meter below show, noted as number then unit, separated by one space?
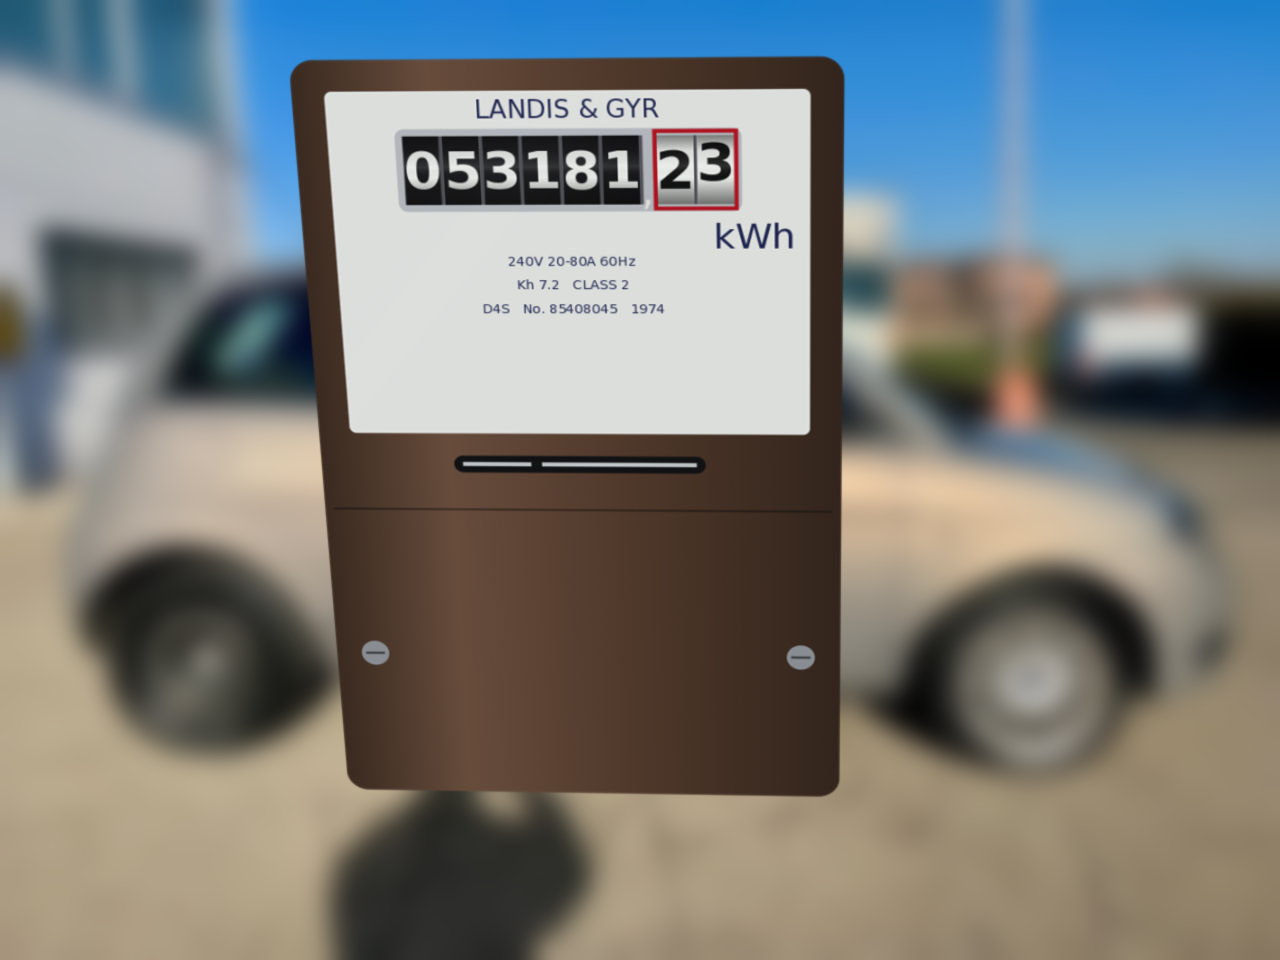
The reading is 53181.23 kWh
